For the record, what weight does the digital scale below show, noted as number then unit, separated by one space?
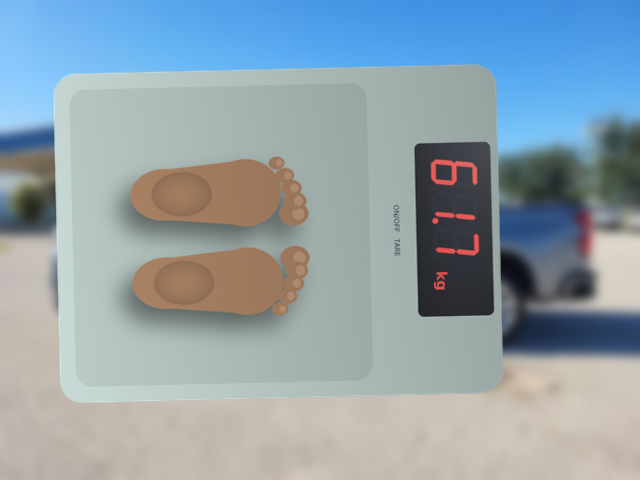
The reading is 61.7 kg
